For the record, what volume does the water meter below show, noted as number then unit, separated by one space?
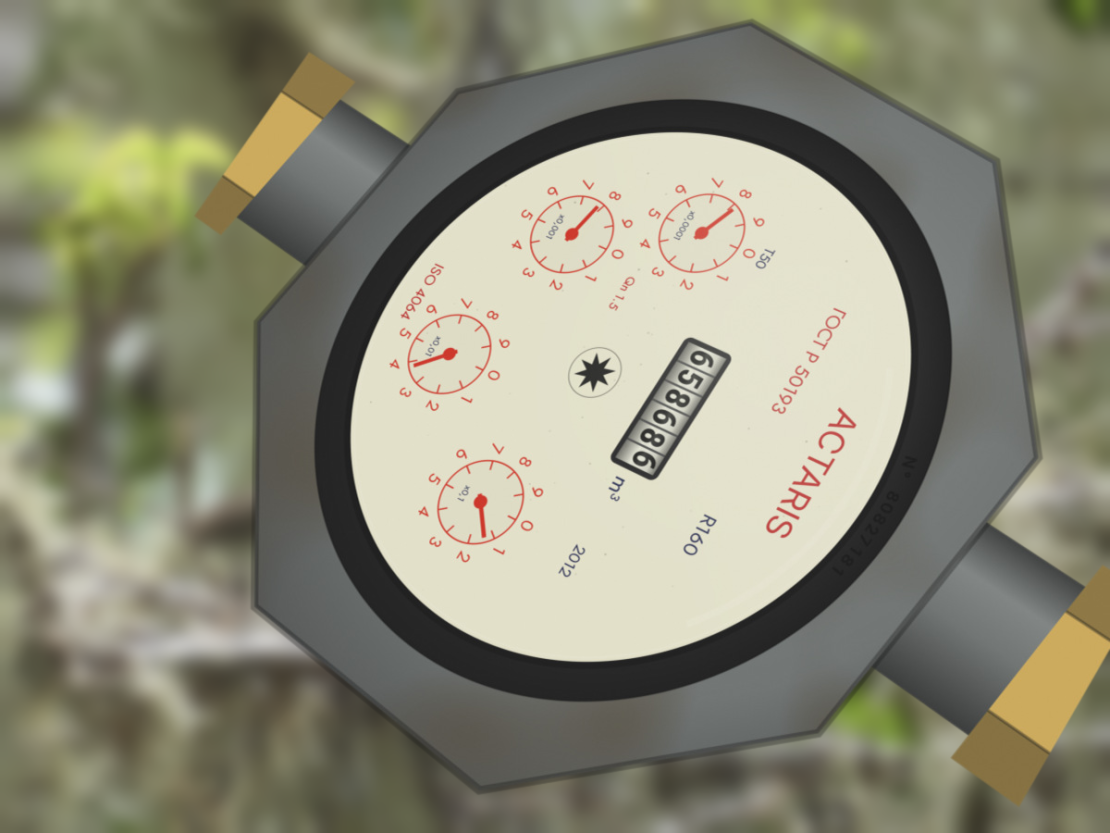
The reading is 658686.1378 m³
